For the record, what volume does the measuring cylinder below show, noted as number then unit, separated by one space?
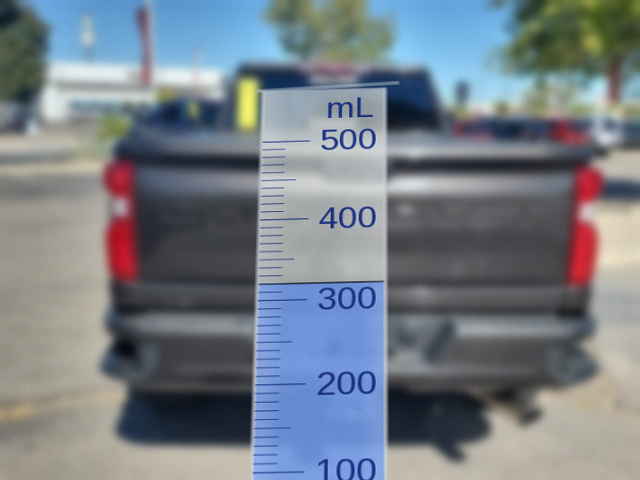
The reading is 320 mL
